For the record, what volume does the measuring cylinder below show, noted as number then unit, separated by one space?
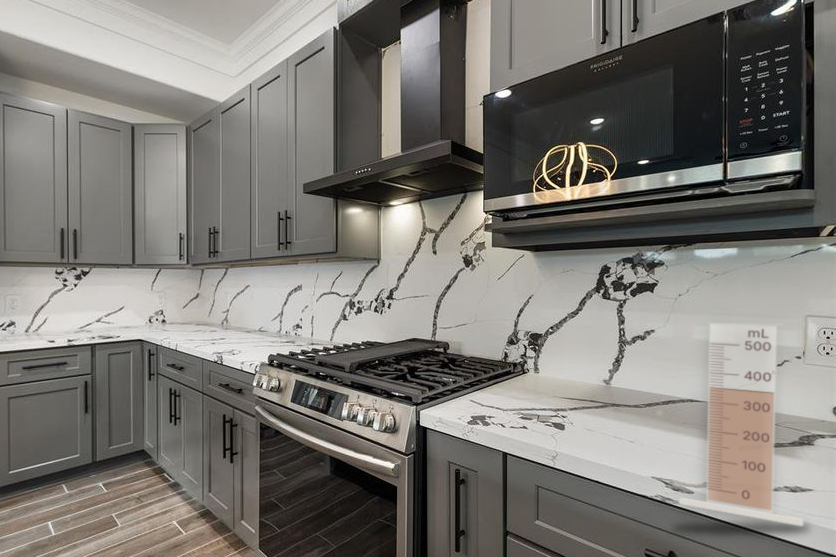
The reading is 350 mL
